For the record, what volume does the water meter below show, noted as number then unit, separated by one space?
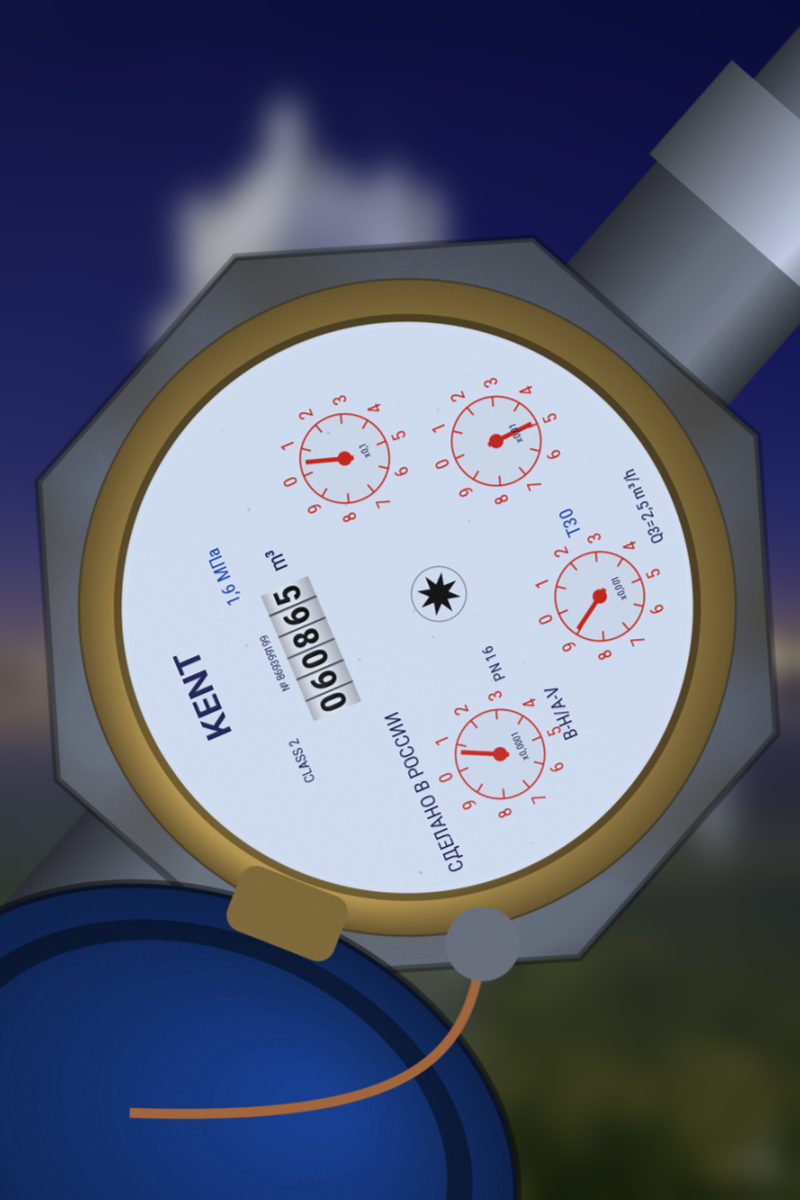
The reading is 60865.0490 m³
